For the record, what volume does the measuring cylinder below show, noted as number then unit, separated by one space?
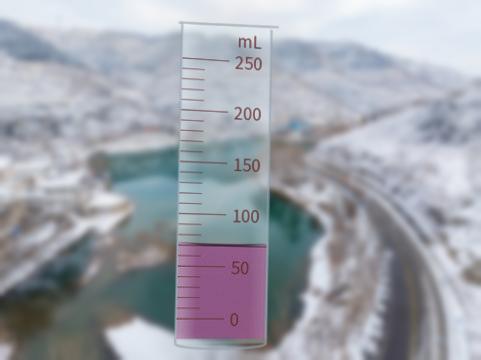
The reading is 70 mL
